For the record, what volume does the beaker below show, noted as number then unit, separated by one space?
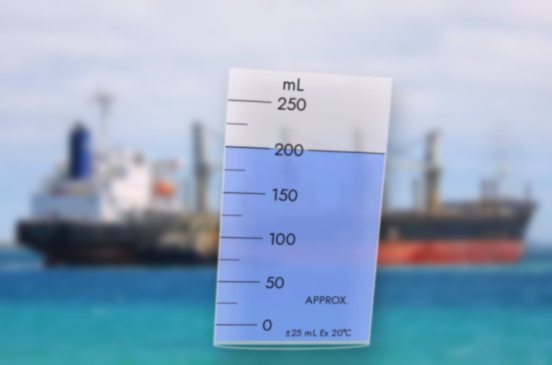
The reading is 200 mL
